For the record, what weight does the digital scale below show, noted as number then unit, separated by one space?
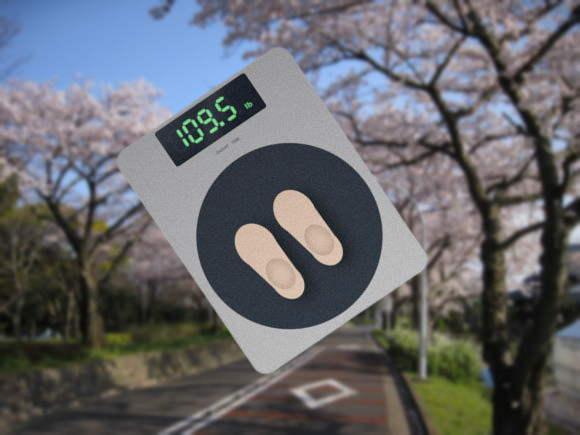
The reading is 109.5 lb
